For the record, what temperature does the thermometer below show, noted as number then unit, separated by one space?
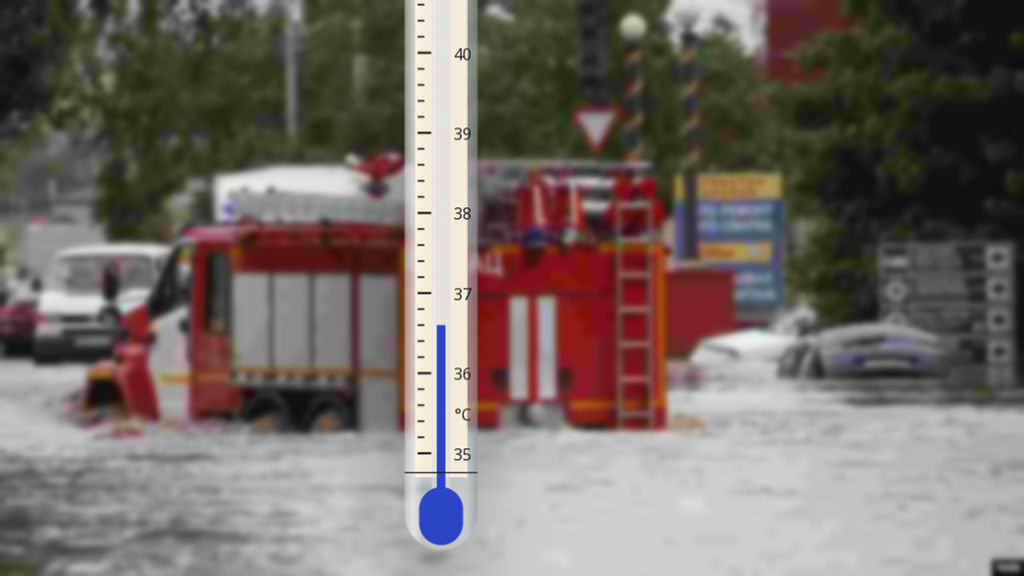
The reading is 36.6 °C
